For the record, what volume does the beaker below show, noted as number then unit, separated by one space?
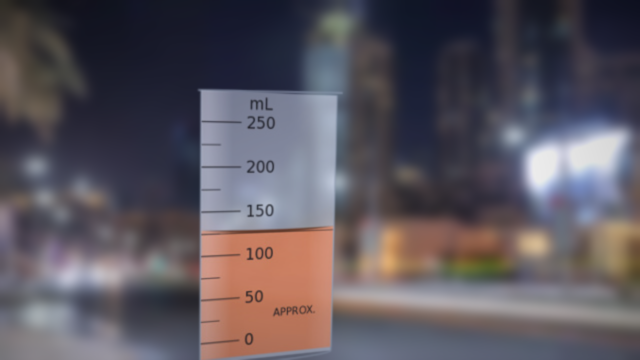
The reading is 125 mL
